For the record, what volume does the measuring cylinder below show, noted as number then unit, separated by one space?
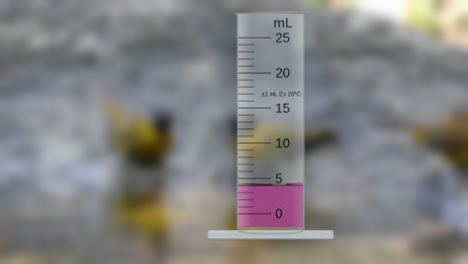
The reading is 4 mL
